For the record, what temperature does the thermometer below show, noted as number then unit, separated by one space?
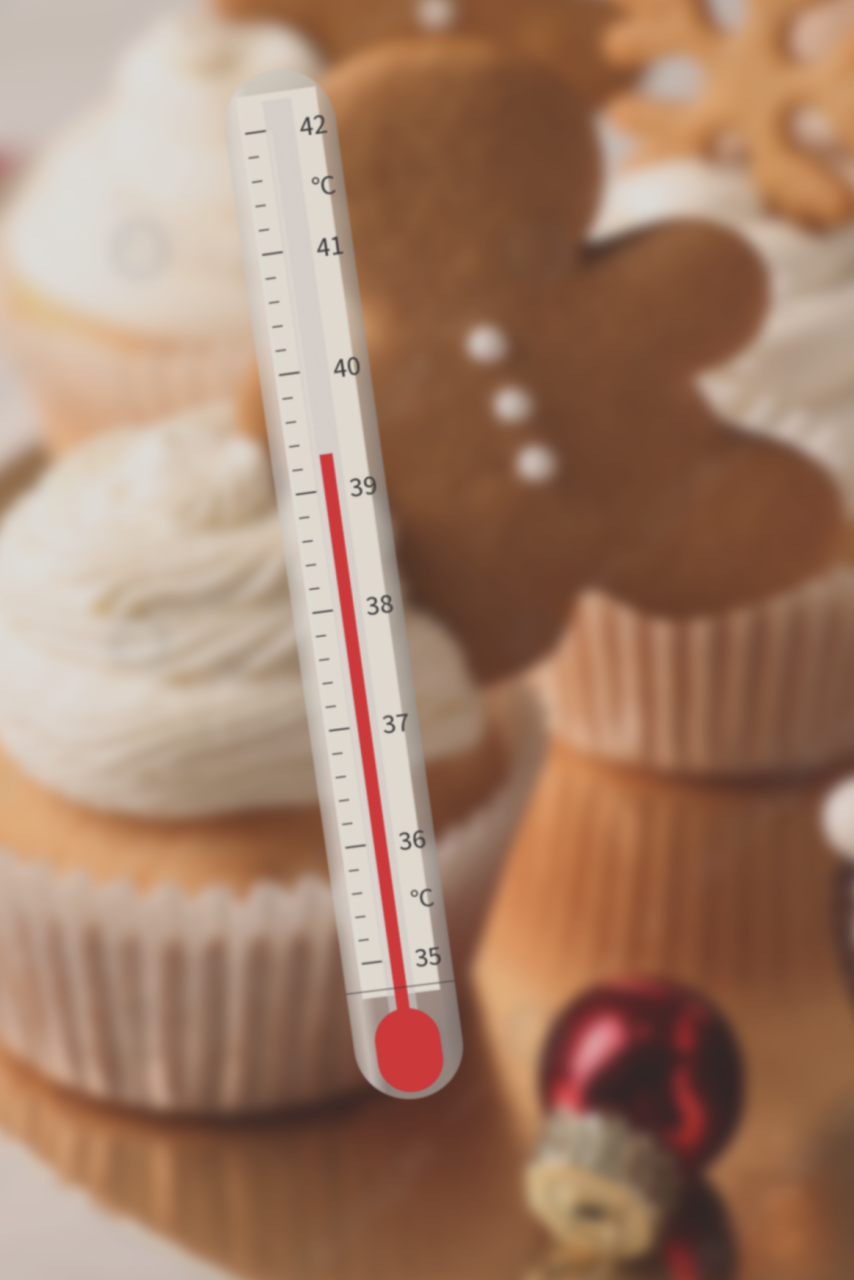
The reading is 39.3 °C
